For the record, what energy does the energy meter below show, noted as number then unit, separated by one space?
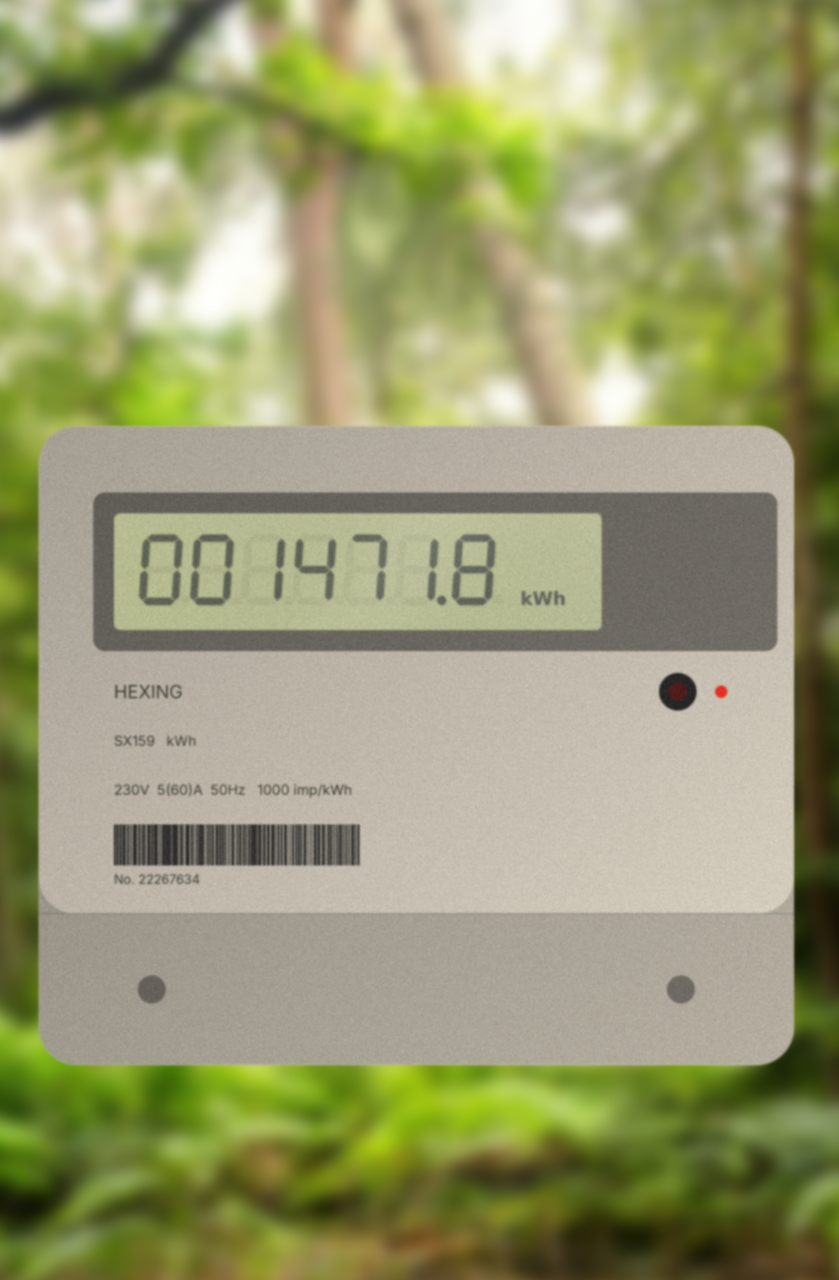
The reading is 1471.8 kWh
